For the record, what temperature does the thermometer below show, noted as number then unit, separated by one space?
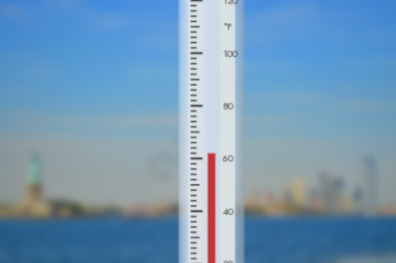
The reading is 62 °F
